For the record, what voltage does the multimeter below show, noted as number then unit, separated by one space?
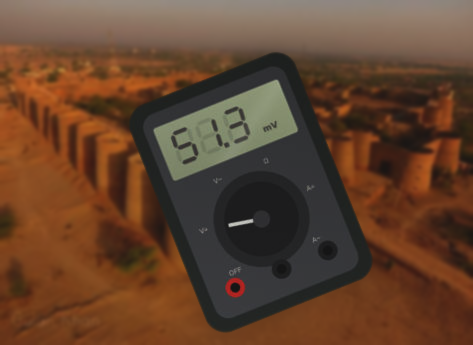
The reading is 51.3 mV
